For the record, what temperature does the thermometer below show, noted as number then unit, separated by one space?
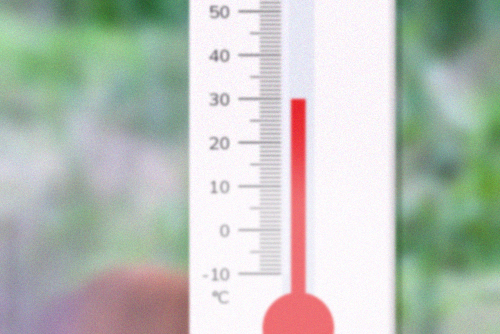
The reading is 30 °C
